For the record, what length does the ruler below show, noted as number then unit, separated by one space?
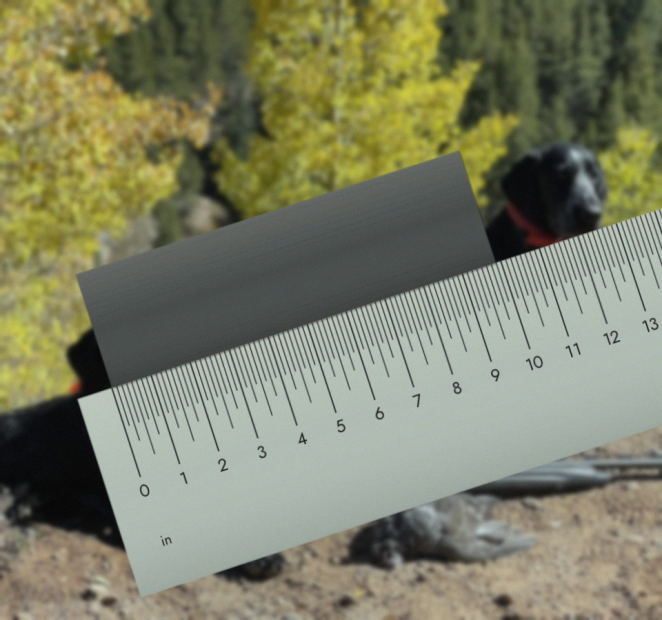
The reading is 9.875 in
